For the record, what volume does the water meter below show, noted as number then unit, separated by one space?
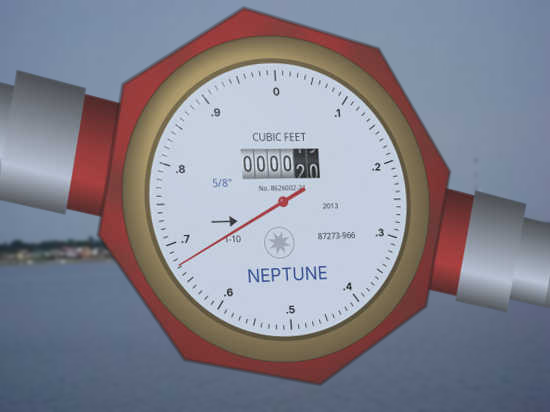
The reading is 19.67 ft³
